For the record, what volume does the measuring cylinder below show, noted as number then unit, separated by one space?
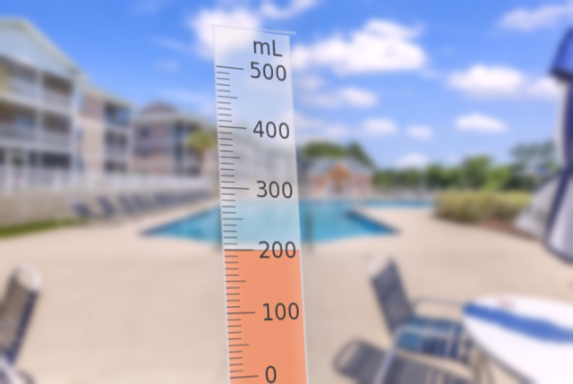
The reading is 200 mL
